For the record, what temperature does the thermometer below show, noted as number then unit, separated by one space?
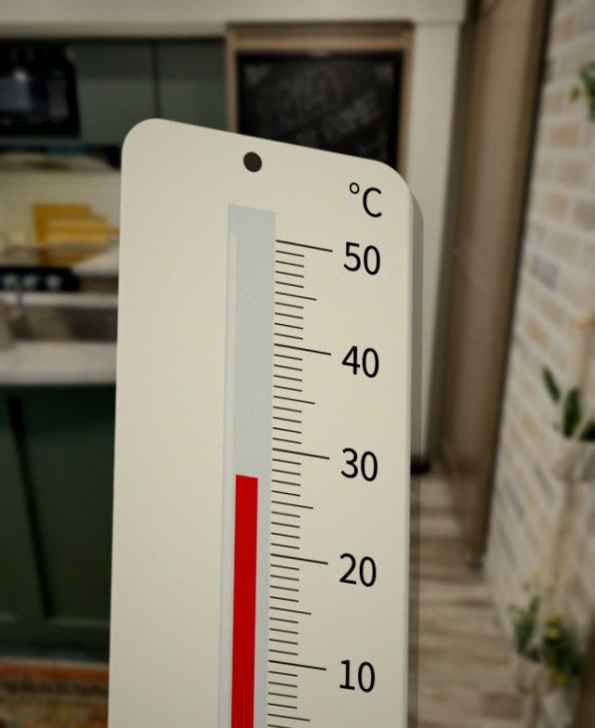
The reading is 27 °C
